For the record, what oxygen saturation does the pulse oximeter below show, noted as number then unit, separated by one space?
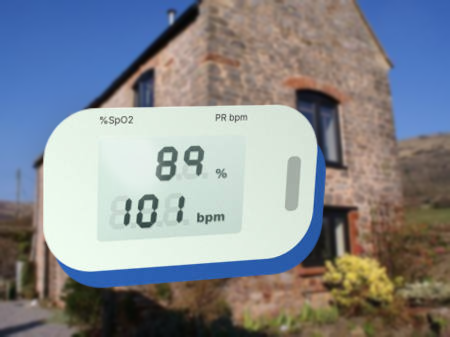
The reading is 89 %
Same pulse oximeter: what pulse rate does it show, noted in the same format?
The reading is 101 bpm
